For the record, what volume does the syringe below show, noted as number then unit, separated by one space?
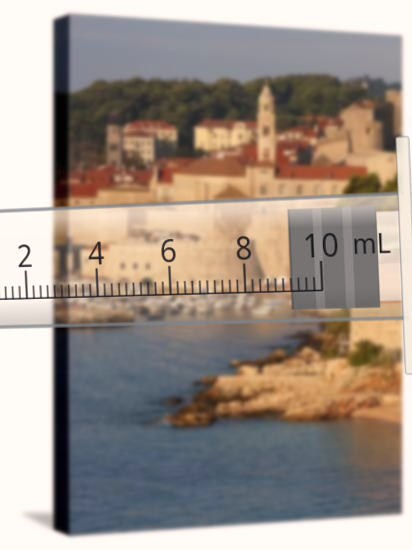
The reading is 9.2 mL
